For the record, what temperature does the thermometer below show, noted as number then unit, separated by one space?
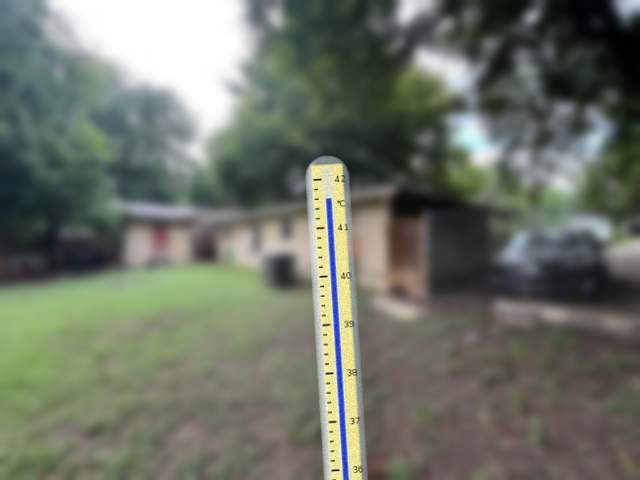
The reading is 41.6 °C
